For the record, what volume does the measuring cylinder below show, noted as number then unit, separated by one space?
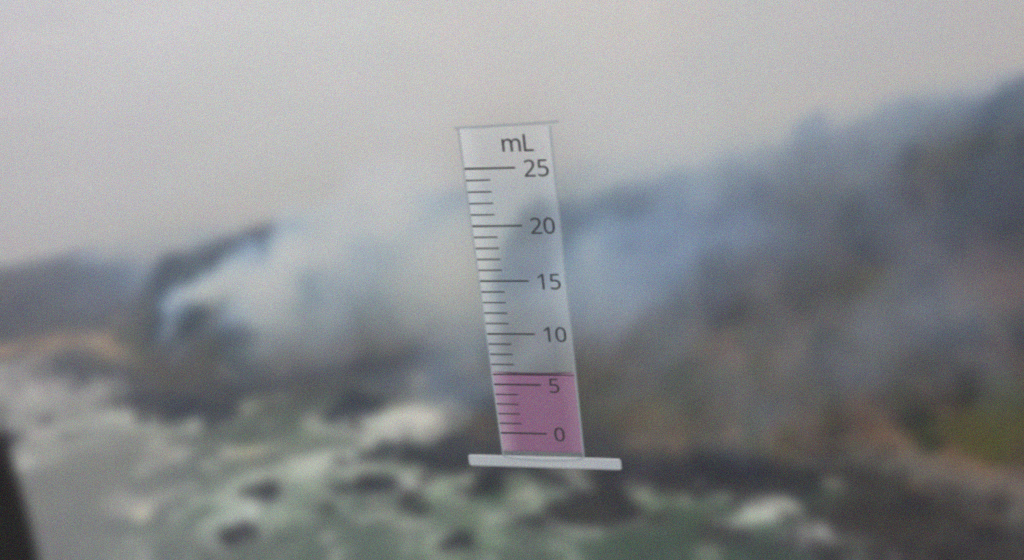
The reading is 6 mL
